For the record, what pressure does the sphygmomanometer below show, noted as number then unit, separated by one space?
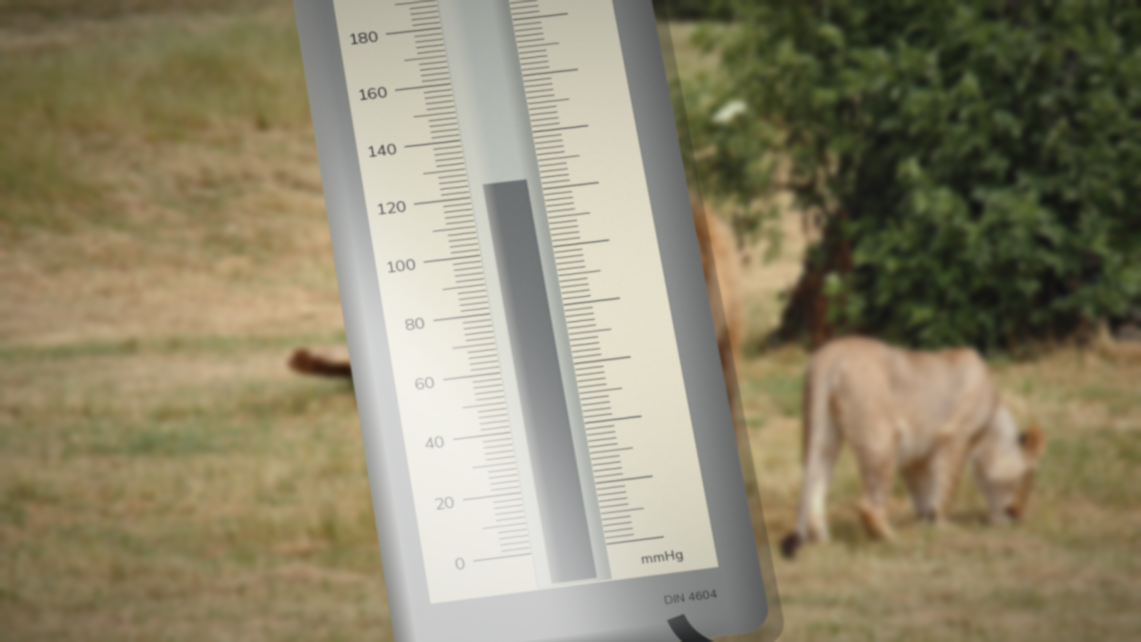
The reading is 124 mmHg
